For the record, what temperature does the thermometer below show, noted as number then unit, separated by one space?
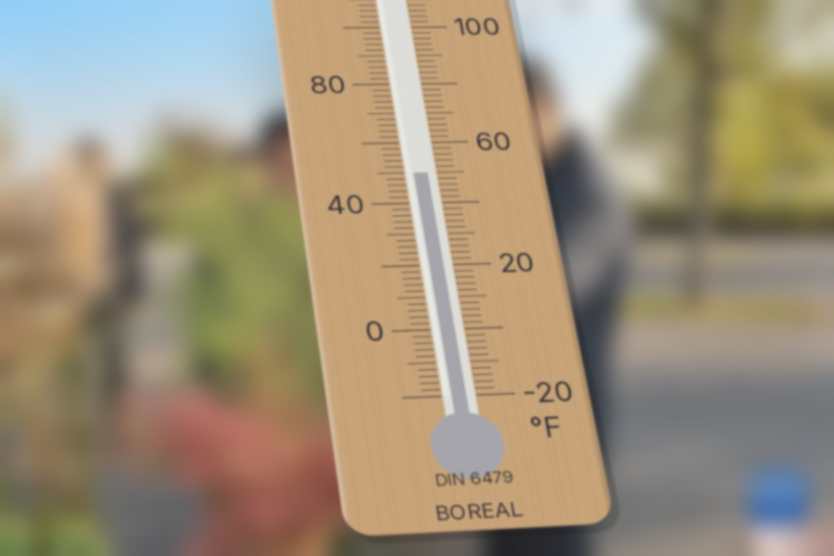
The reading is 50 °F
